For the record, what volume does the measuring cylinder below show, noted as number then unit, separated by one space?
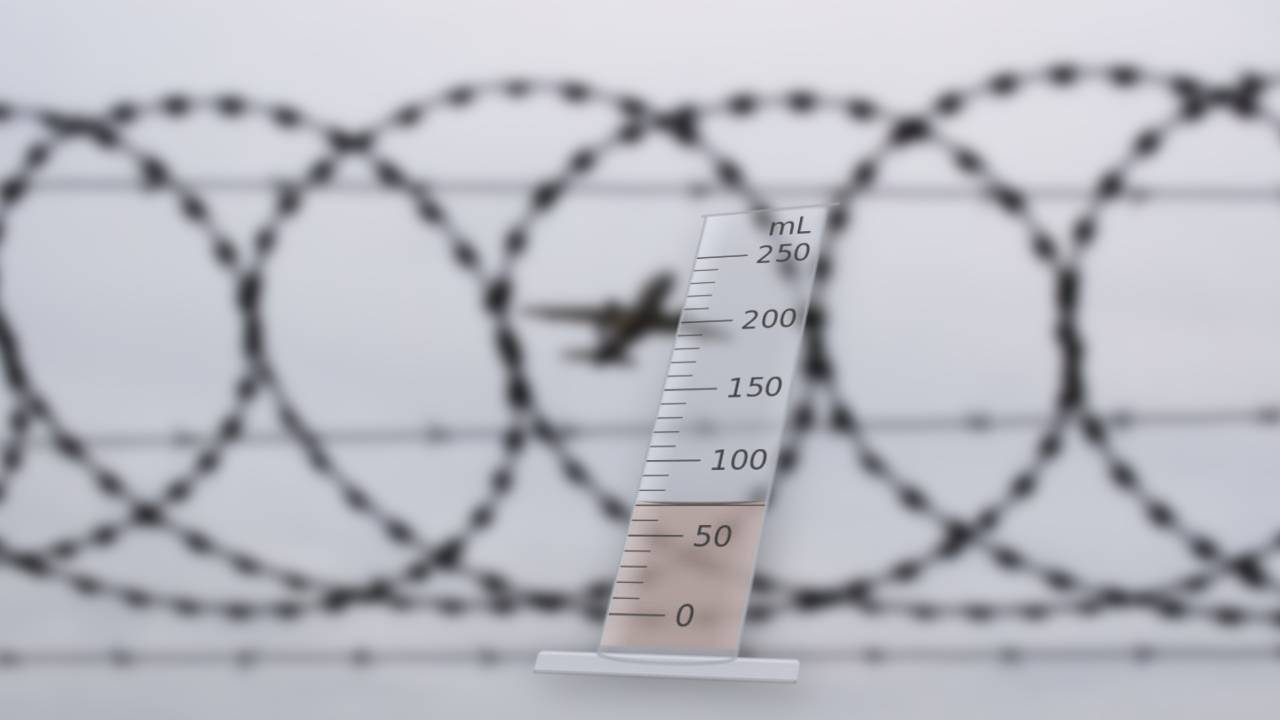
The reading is 70 mL
